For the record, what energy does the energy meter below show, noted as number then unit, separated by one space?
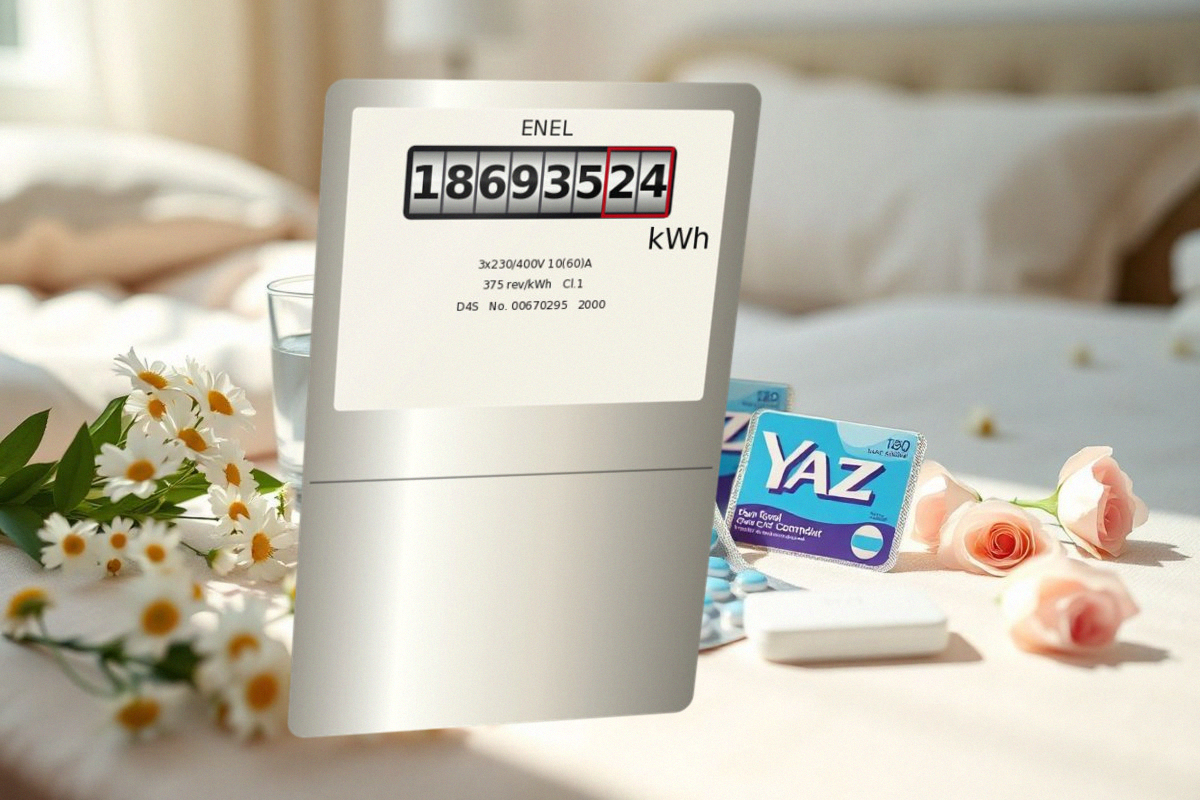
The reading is 186935.24 kWh
